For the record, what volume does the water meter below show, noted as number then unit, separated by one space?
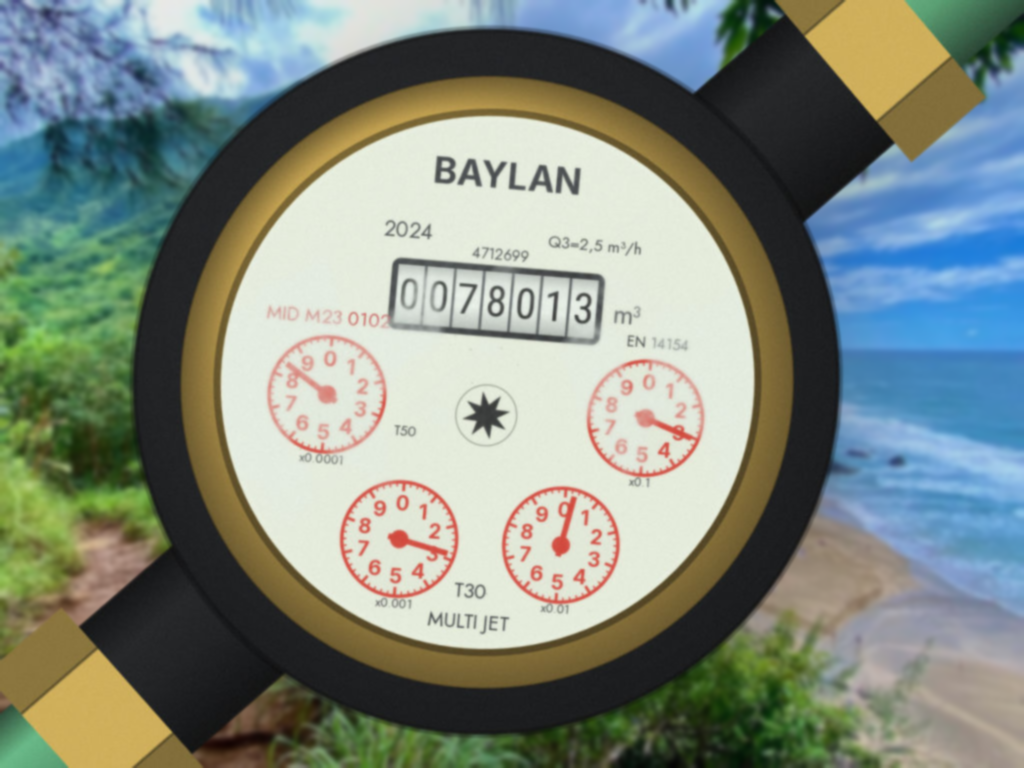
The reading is 78013.3028 m³
